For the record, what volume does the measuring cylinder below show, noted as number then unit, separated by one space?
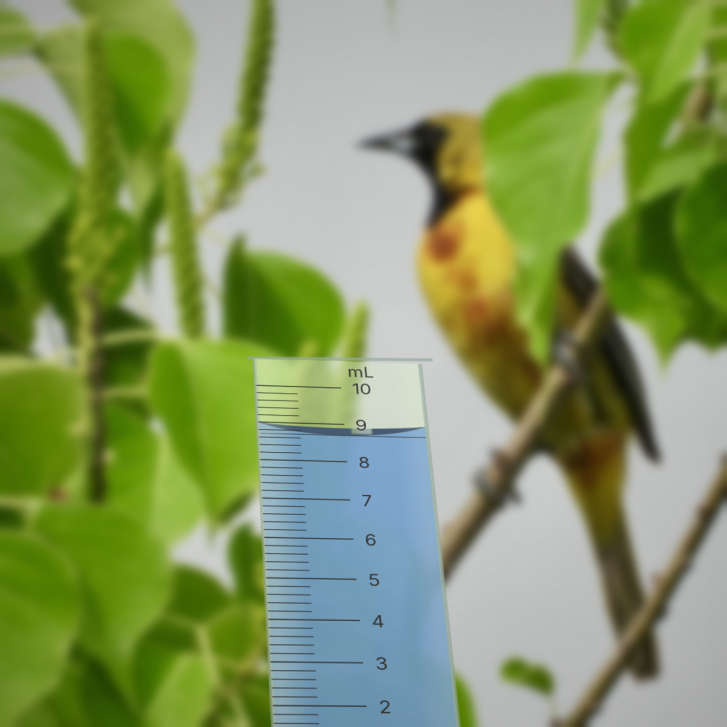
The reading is 8.7 mL
